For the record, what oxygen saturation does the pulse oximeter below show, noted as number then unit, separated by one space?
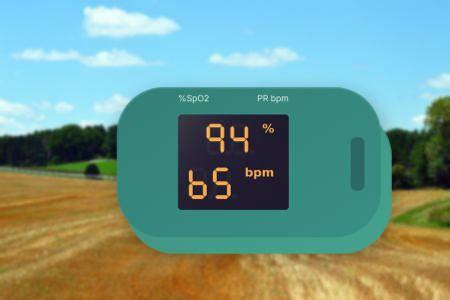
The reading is 94 %
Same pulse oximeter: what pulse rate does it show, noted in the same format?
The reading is 65 bpm
